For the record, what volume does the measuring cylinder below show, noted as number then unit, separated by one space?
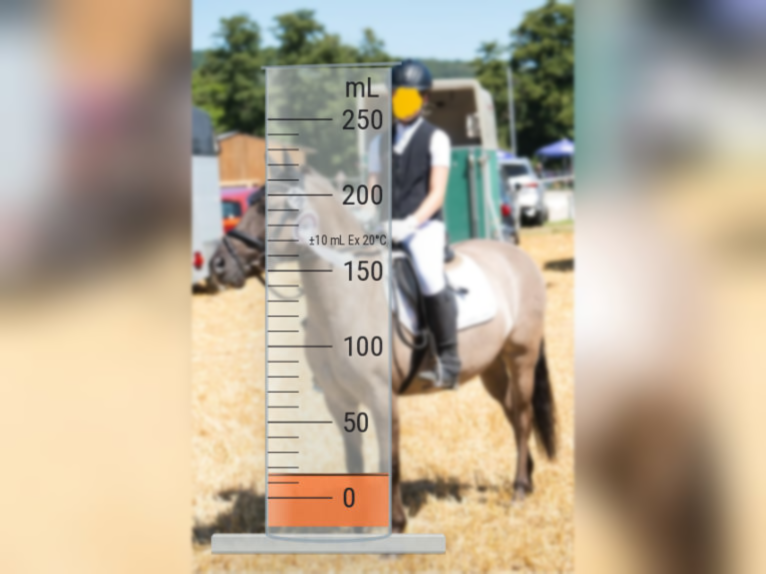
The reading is 15 mL
